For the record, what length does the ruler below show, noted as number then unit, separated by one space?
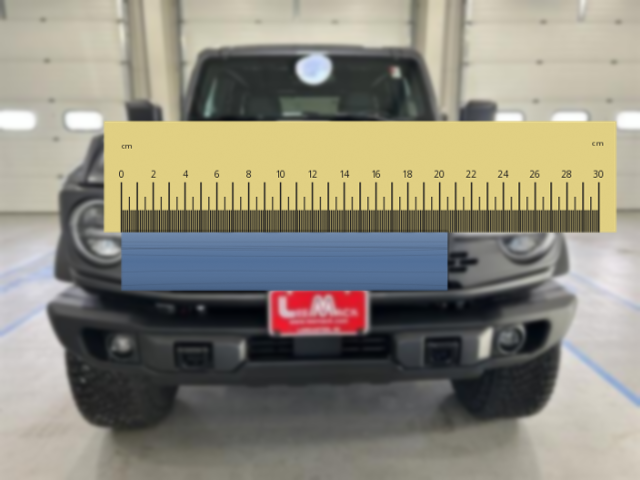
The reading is 20.5 cm
